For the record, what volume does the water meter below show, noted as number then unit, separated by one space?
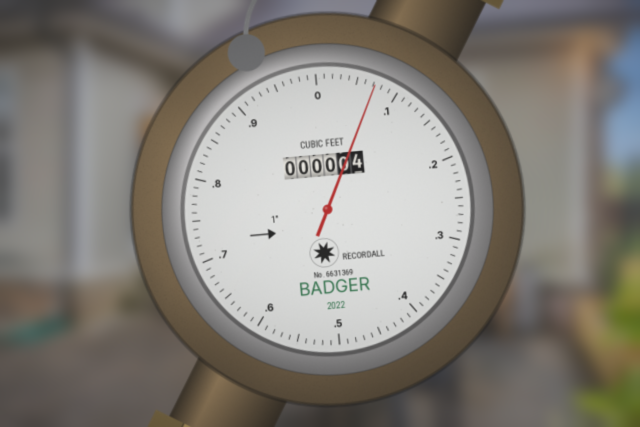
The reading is 4.07 ft³
